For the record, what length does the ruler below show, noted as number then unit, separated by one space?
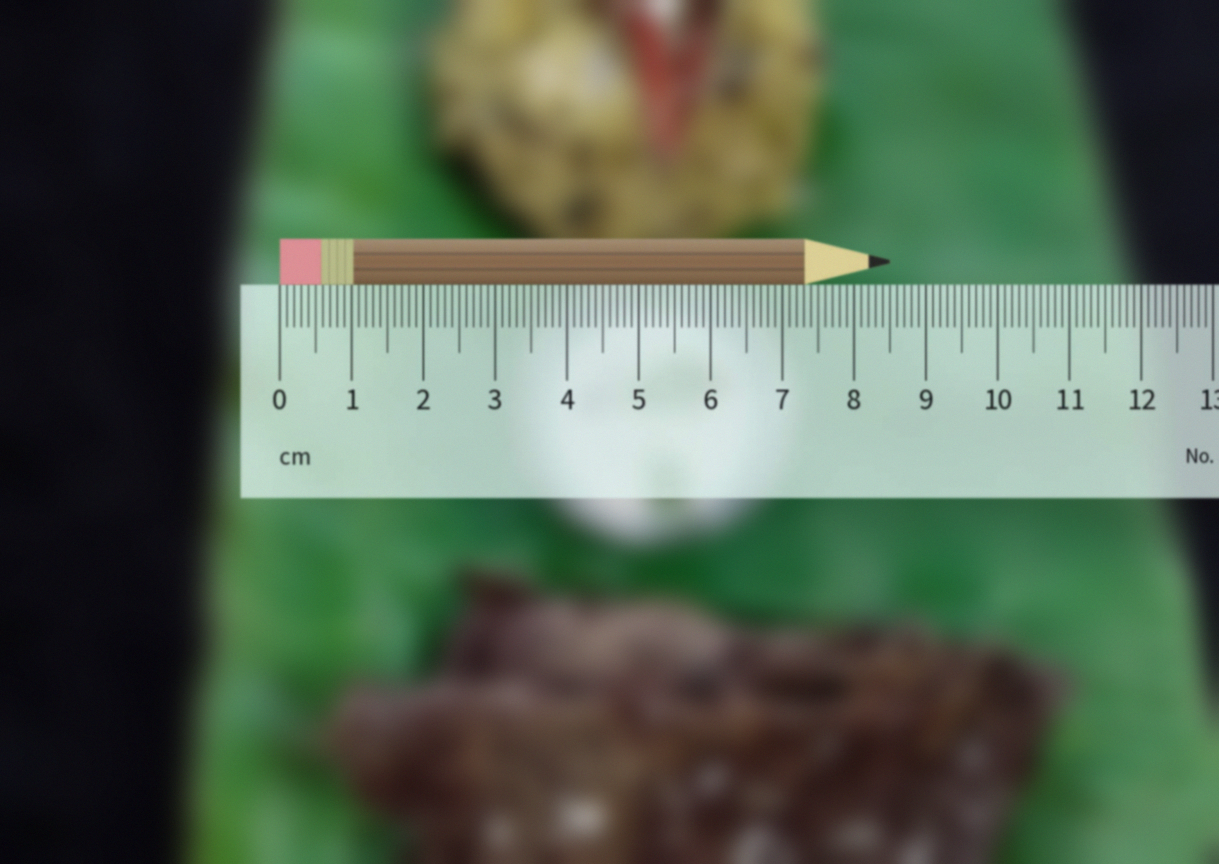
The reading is 8.5 cm
